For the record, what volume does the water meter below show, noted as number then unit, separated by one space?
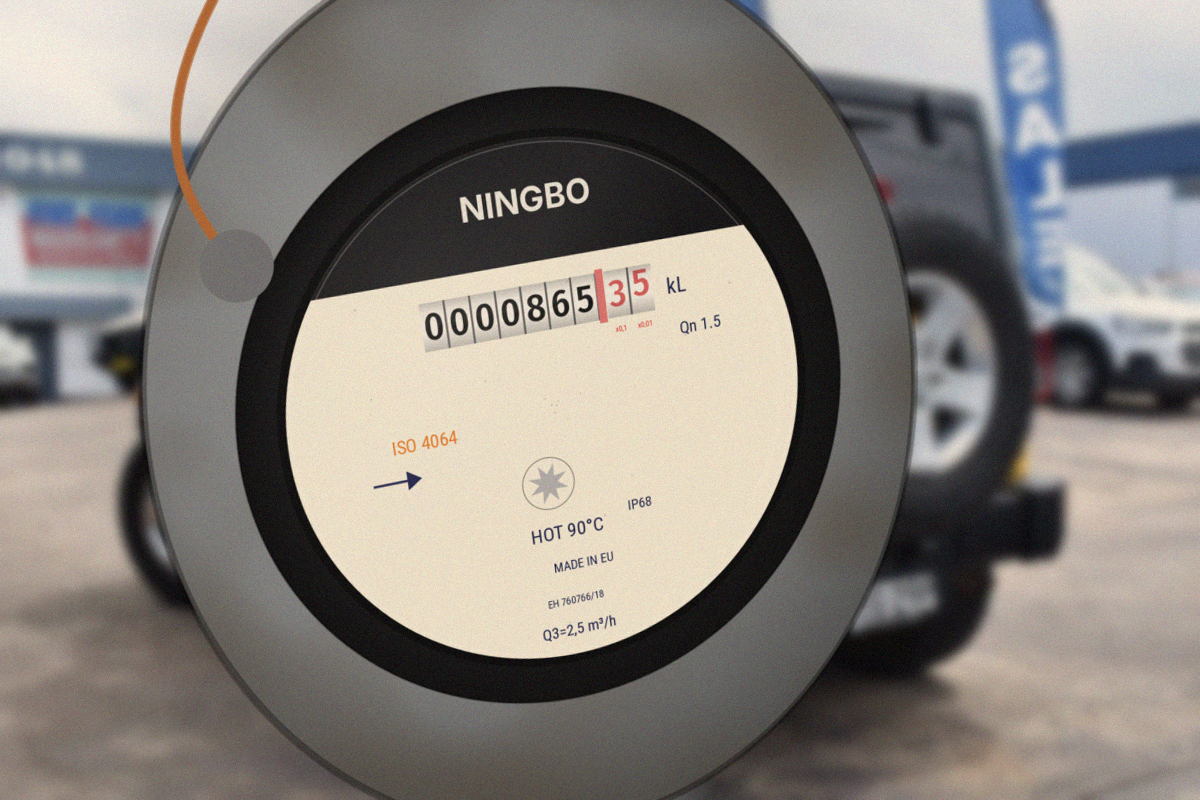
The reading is 865.35 kL
